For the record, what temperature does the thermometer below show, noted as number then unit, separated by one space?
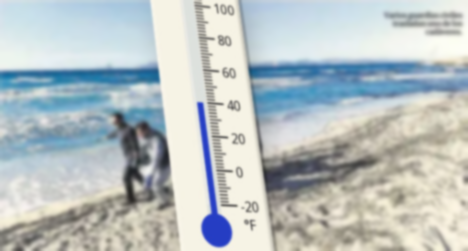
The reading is 40 °F
